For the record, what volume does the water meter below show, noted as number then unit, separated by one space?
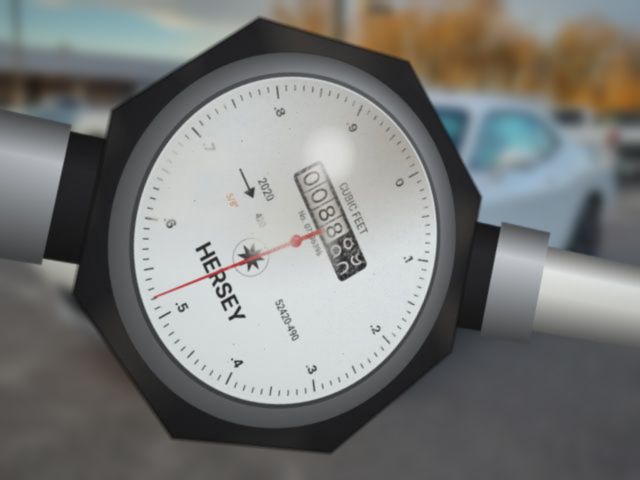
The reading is 8889.52 ft³
